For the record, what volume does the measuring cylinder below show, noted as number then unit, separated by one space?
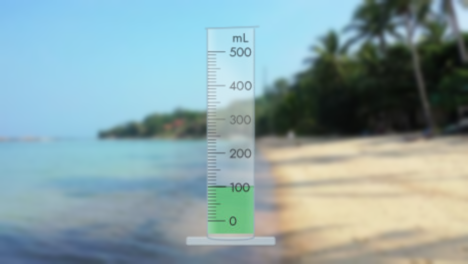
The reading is 100 mL
